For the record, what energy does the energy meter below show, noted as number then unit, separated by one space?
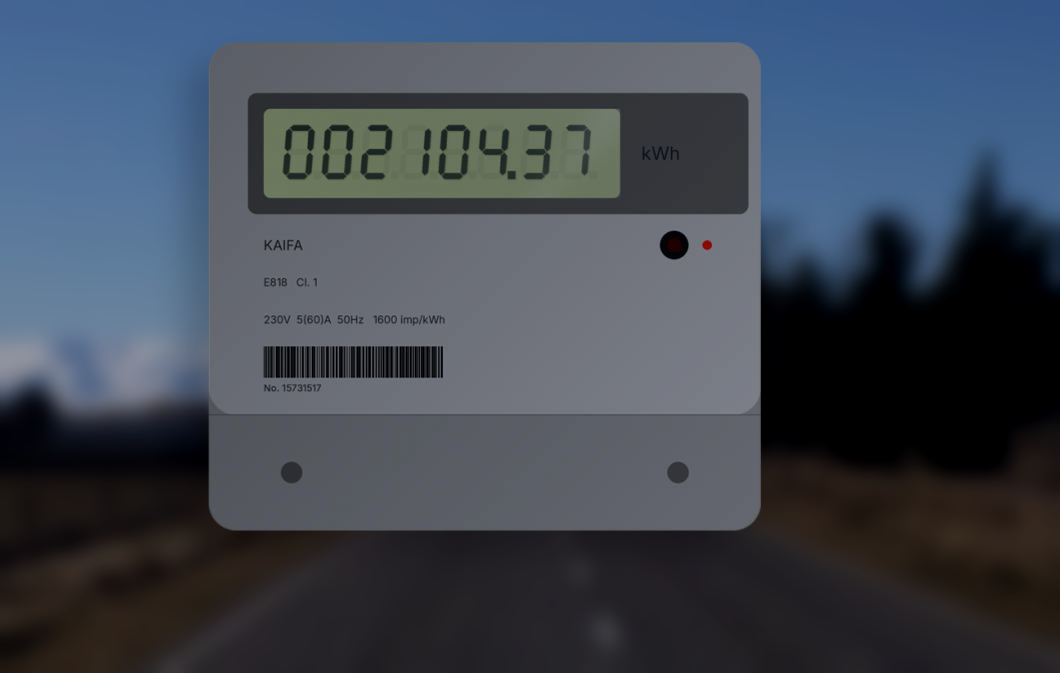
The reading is 2104.37 kWh
